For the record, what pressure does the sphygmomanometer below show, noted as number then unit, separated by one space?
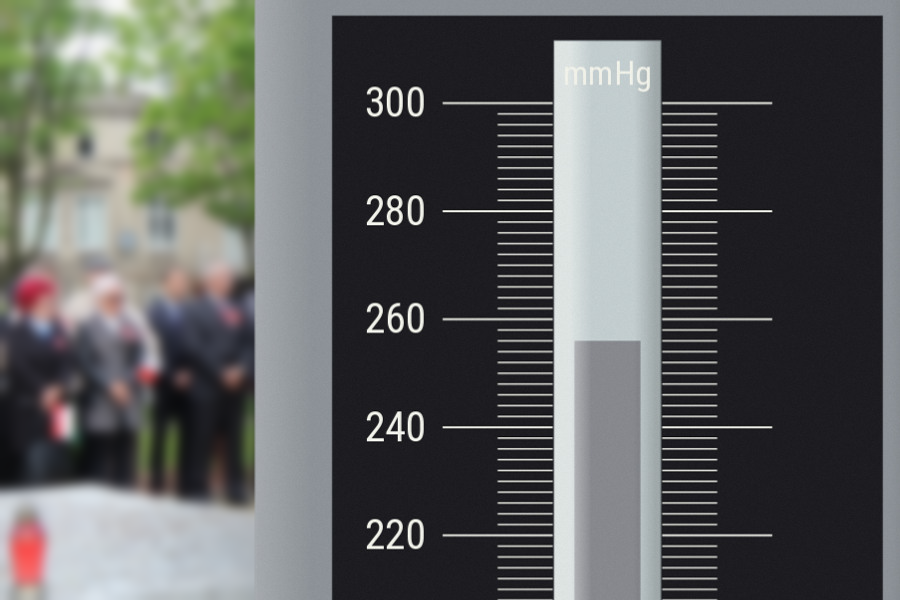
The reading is 256 mmHg
